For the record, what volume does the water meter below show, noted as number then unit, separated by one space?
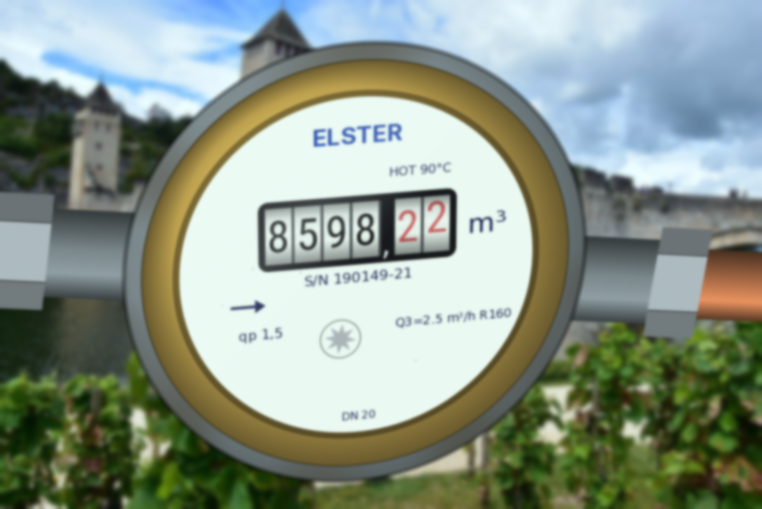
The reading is 8598.22 m³
